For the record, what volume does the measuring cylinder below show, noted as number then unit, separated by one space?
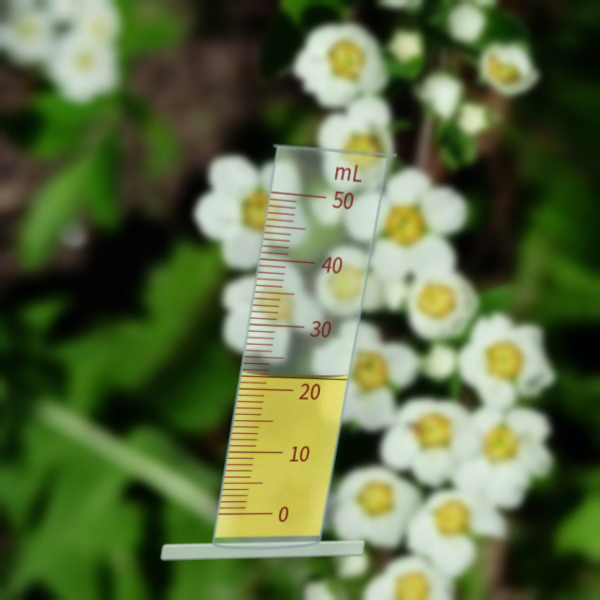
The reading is 22 mL
